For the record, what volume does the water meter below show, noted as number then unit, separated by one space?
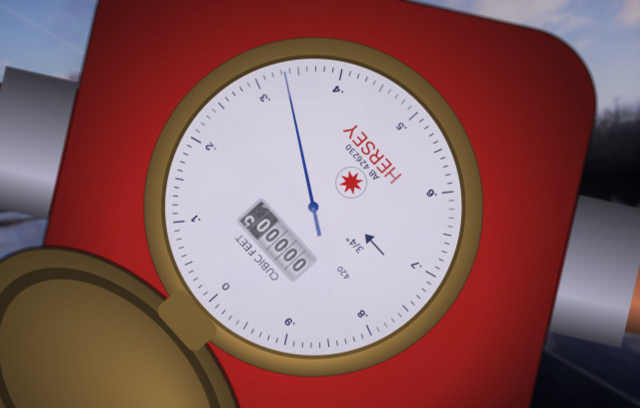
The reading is 5.33 ft³
